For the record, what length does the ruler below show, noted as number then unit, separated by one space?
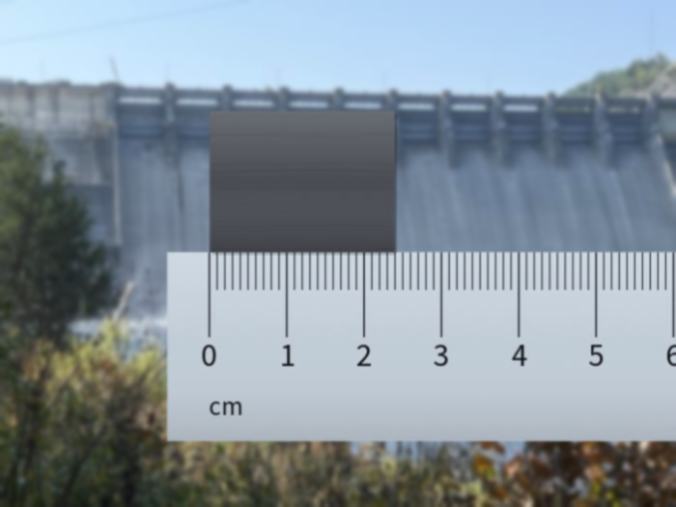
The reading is 2.4 cm
